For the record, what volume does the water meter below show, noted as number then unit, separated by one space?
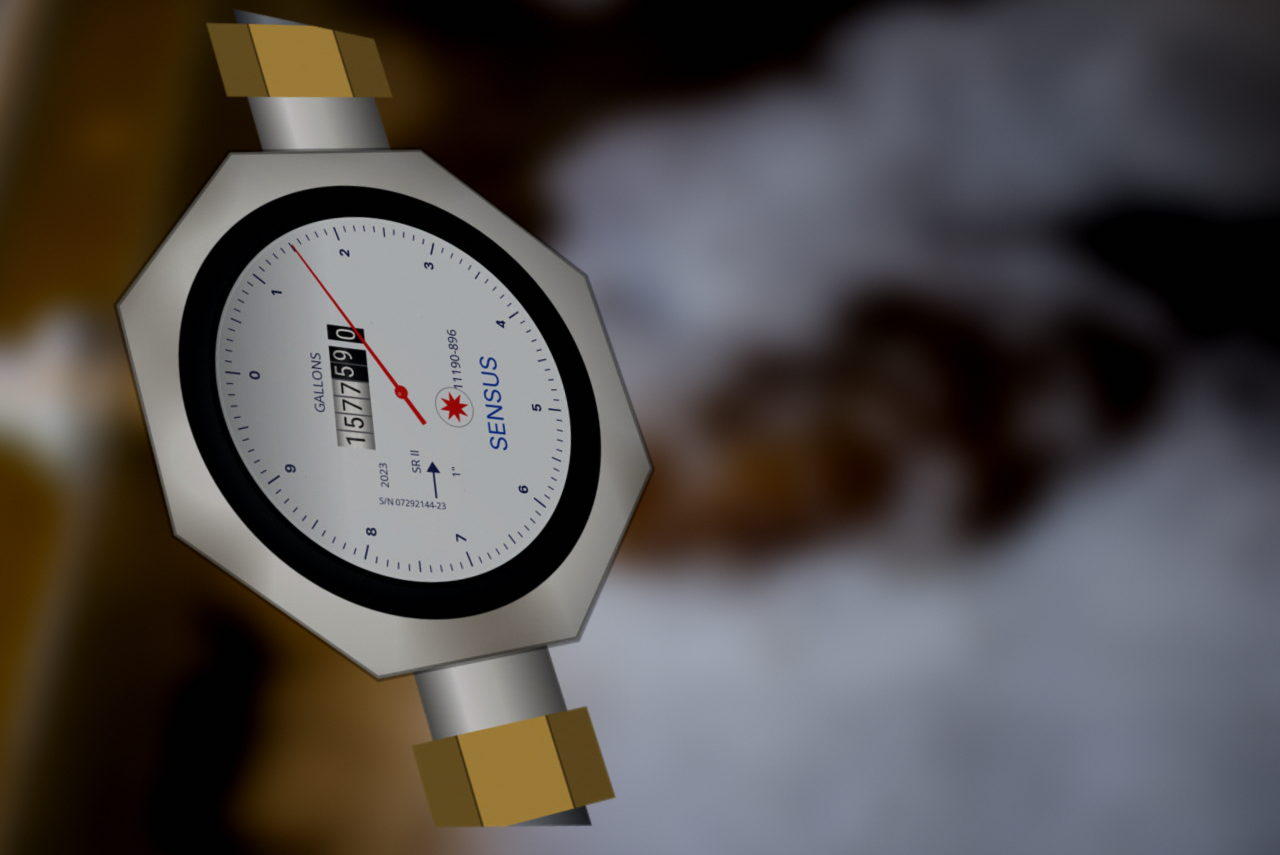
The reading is 1577591.5 gal
